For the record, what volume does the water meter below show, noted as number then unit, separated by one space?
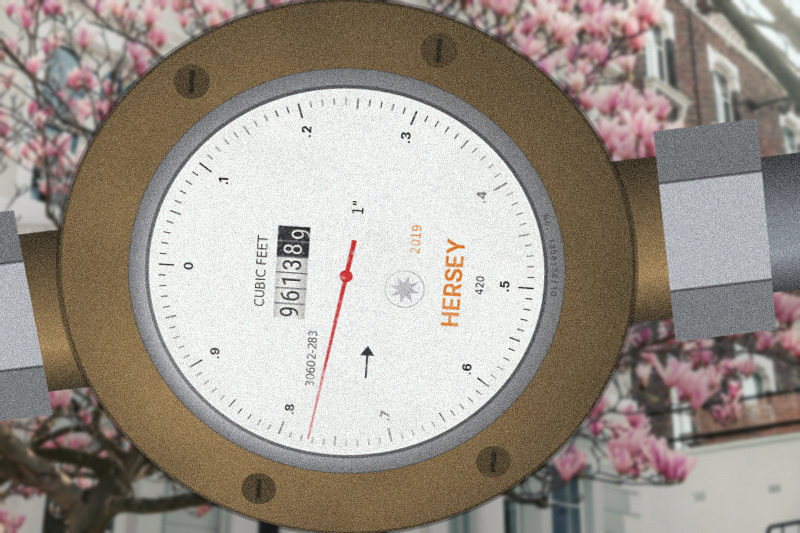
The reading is 961388.77 ft³
